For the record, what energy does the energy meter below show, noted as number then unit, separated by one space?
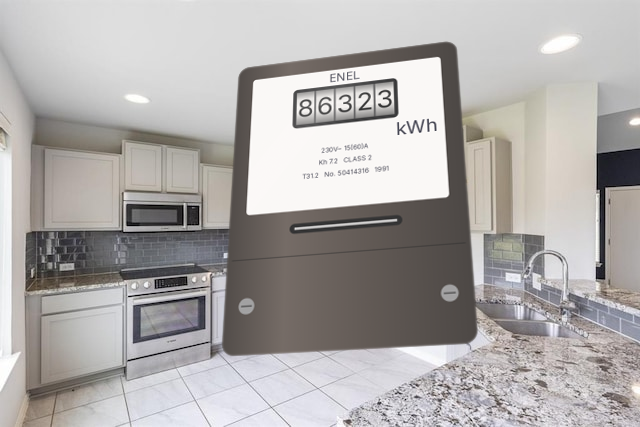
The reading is 86323 kWh
